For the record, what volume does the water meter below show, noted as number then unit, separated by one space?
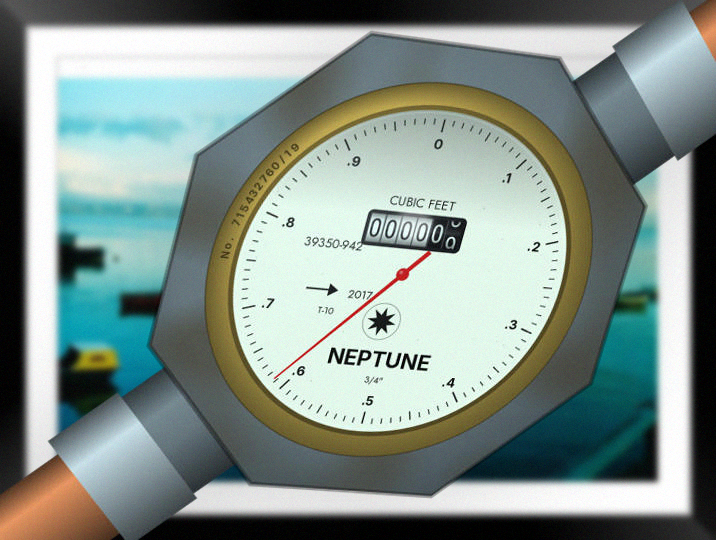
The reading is 8.61 ft³
